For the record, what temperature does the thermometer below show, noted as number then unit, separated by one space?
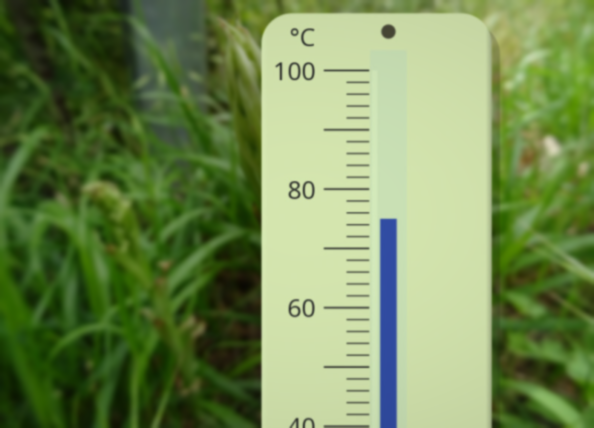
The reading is 75 °C
